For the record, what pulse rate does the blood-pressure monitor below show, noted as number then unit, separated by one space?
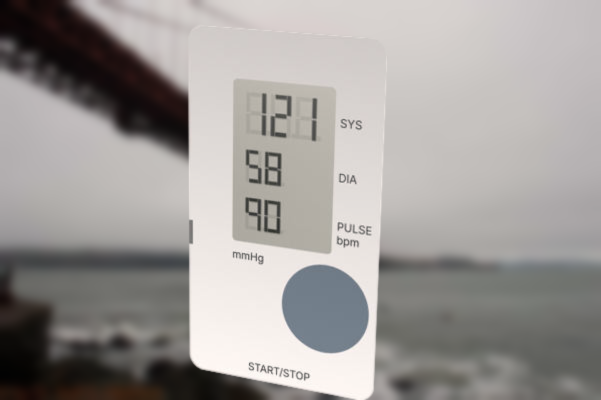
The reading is 90 bpm
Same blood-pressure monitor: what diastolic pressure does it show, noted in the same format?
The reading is 58 mmHg
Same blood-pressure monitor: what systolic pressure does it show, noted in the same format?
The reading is 121 mmHg
